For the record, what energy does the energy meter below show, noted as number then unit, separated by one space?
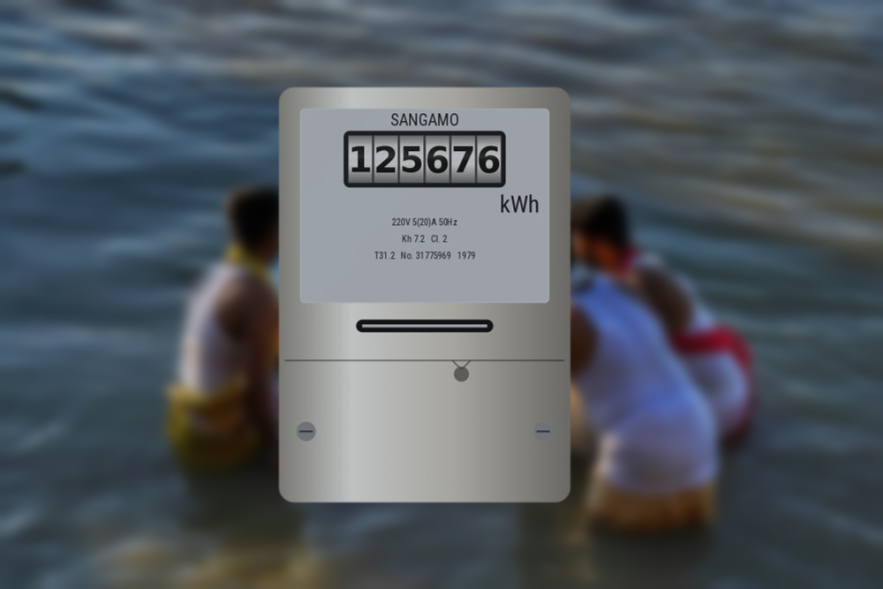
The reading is 125676 kWh
